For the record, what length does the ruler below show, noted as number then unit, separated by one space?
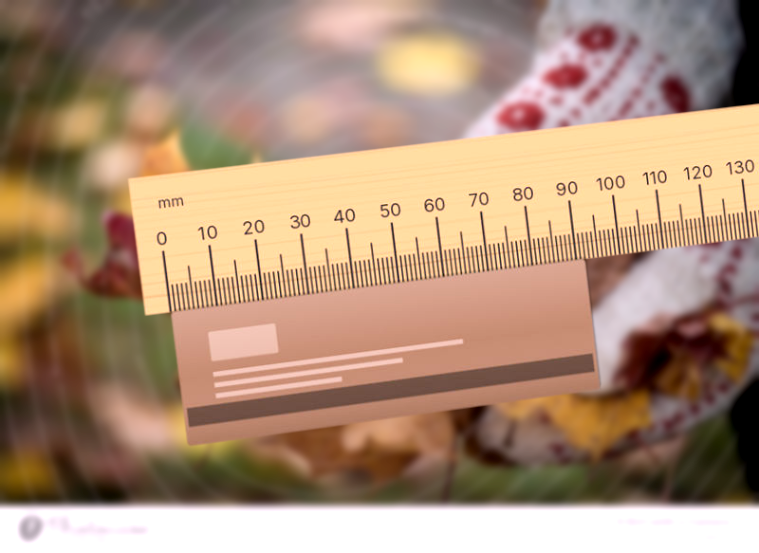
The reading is 92 mm
